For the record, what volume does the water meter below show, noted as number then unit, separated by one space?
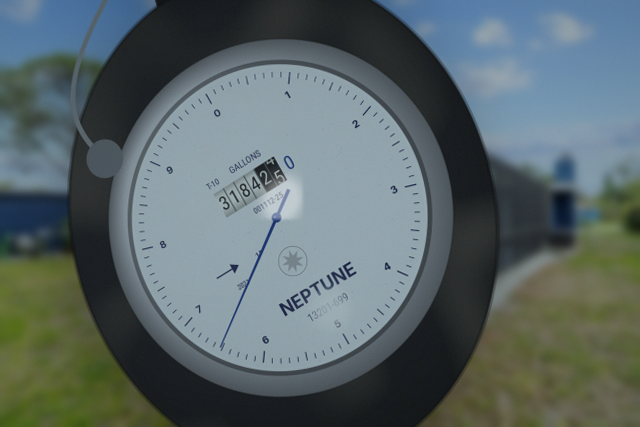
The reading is 3184246.5 gal
